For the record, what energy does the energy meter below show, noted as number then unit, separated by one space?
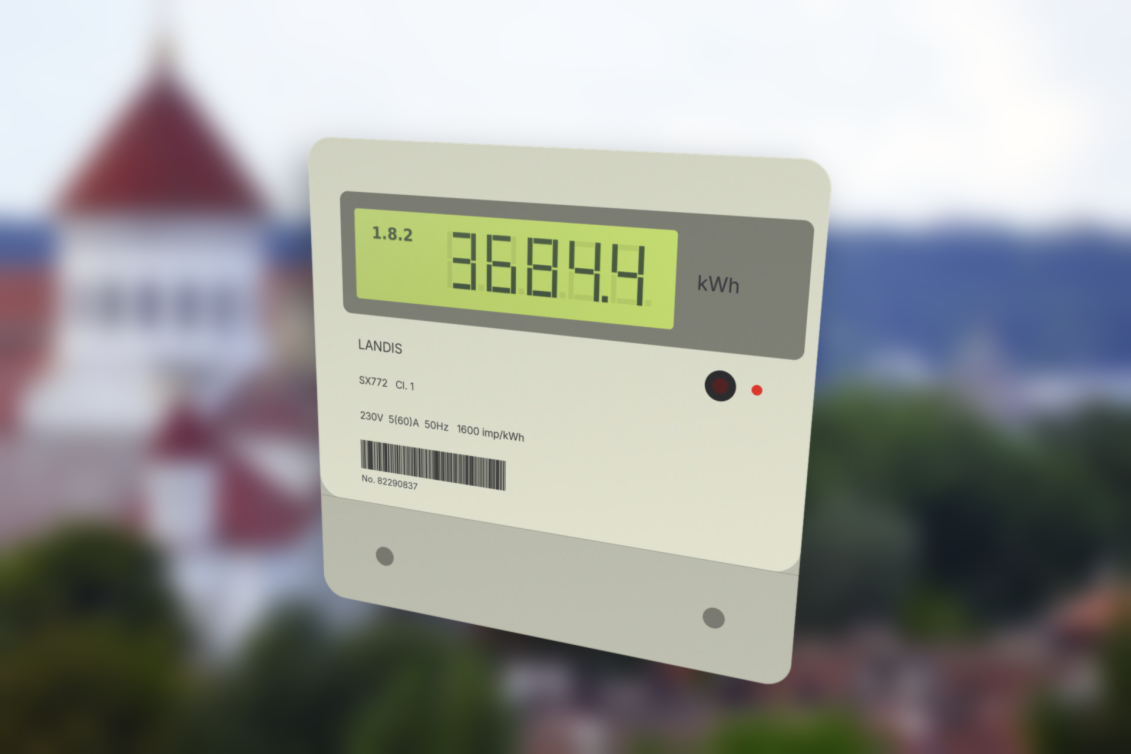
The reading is 3684.4 kWh
